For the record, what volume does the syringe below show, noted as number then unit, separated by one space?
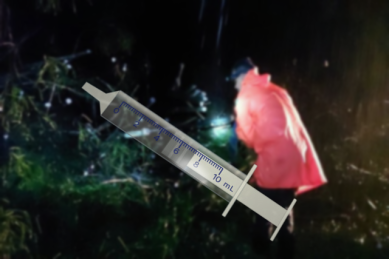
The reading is 5 mL
